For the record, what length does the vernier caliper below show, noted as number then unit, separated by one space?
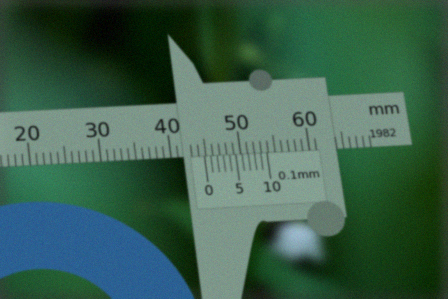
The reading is 44.8 mm
